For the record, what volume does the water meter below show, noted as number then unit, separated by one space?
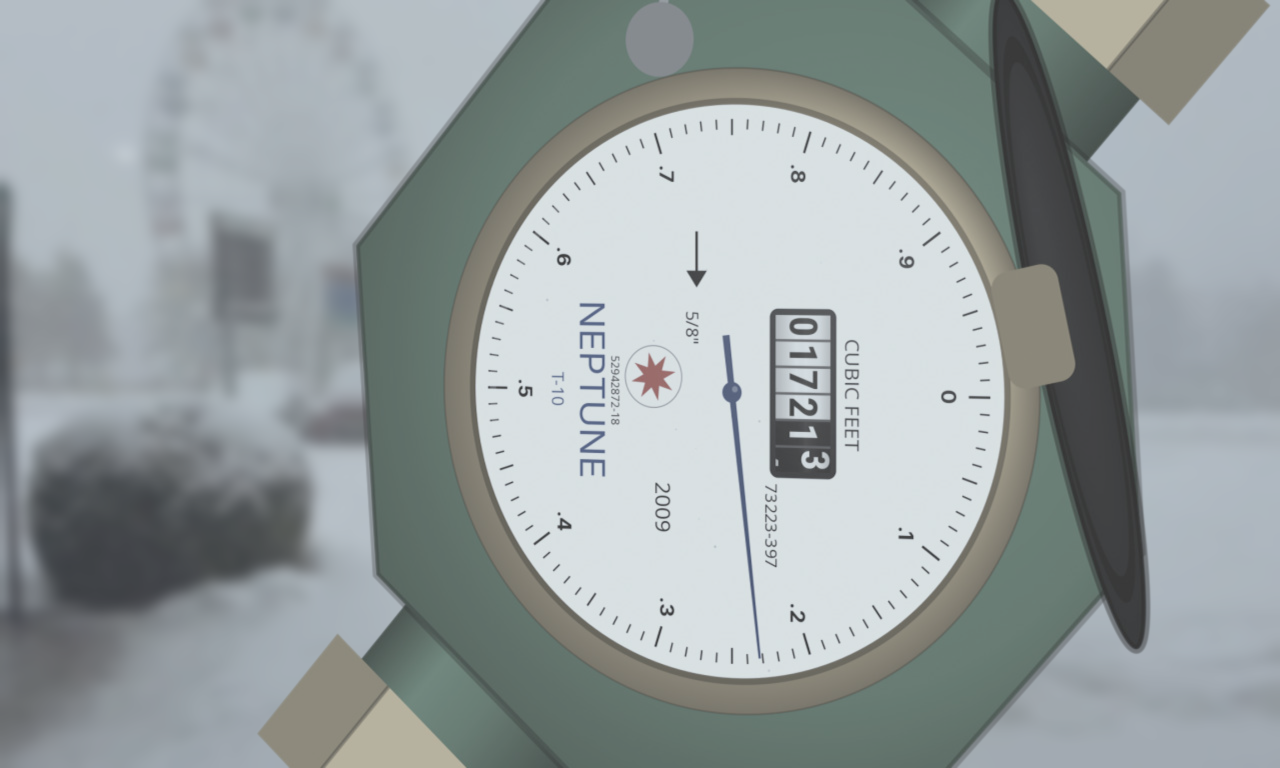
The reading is 17213.23 ft³
